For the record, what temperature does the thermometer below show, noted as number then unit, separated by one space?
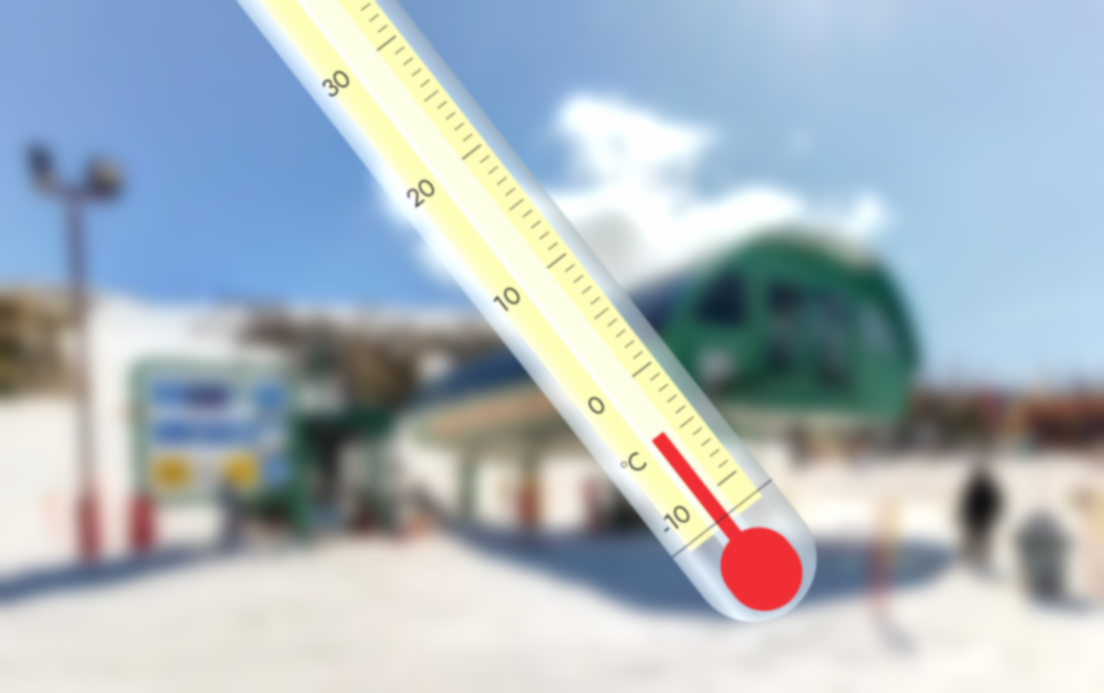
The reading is -4.5 °C
